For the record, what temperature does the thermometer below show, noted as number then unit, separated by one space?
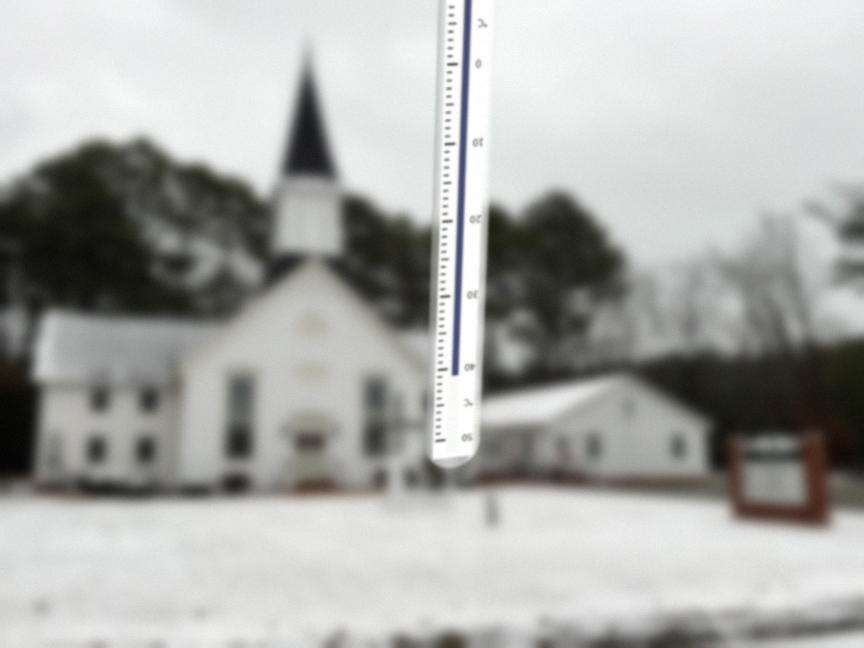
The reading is 41 °C
